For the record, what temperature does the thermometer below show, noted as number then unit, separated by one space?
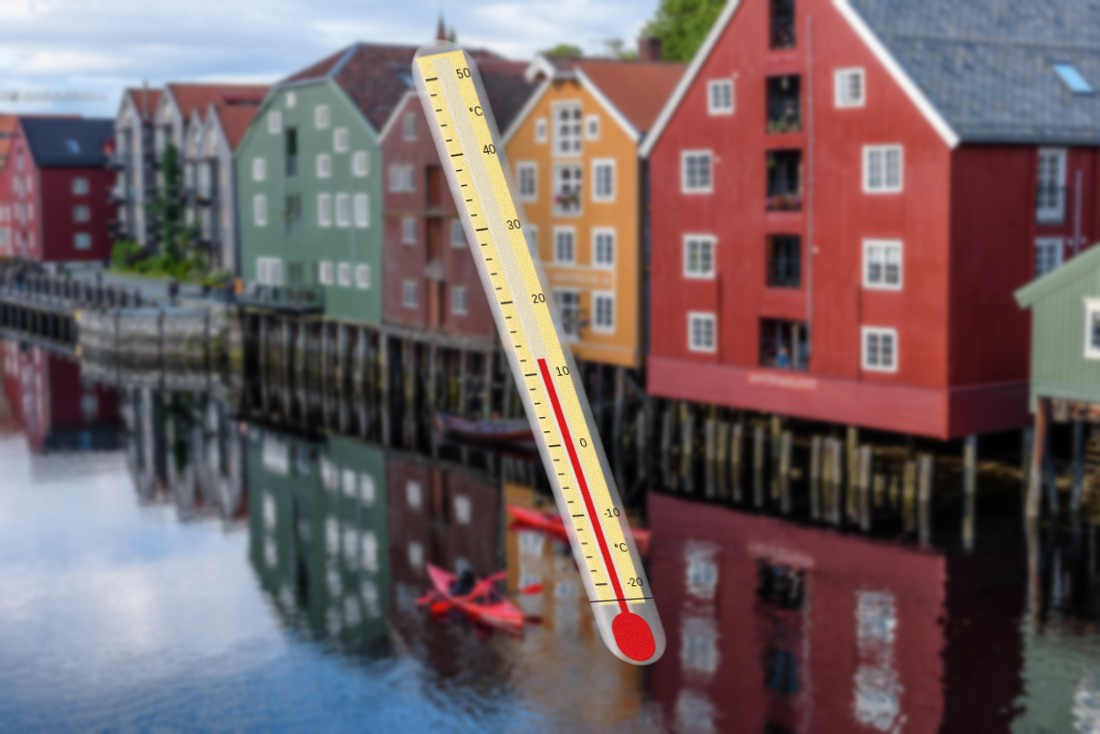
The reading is 12 °C
